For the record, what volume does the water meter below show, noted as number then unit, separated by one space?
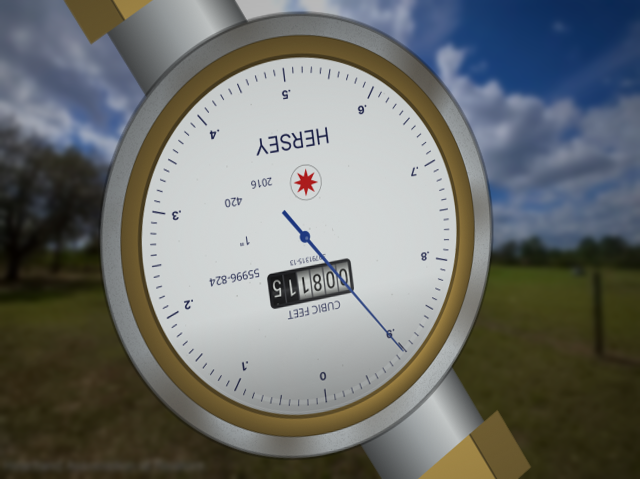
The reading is 8114.90 ft³
